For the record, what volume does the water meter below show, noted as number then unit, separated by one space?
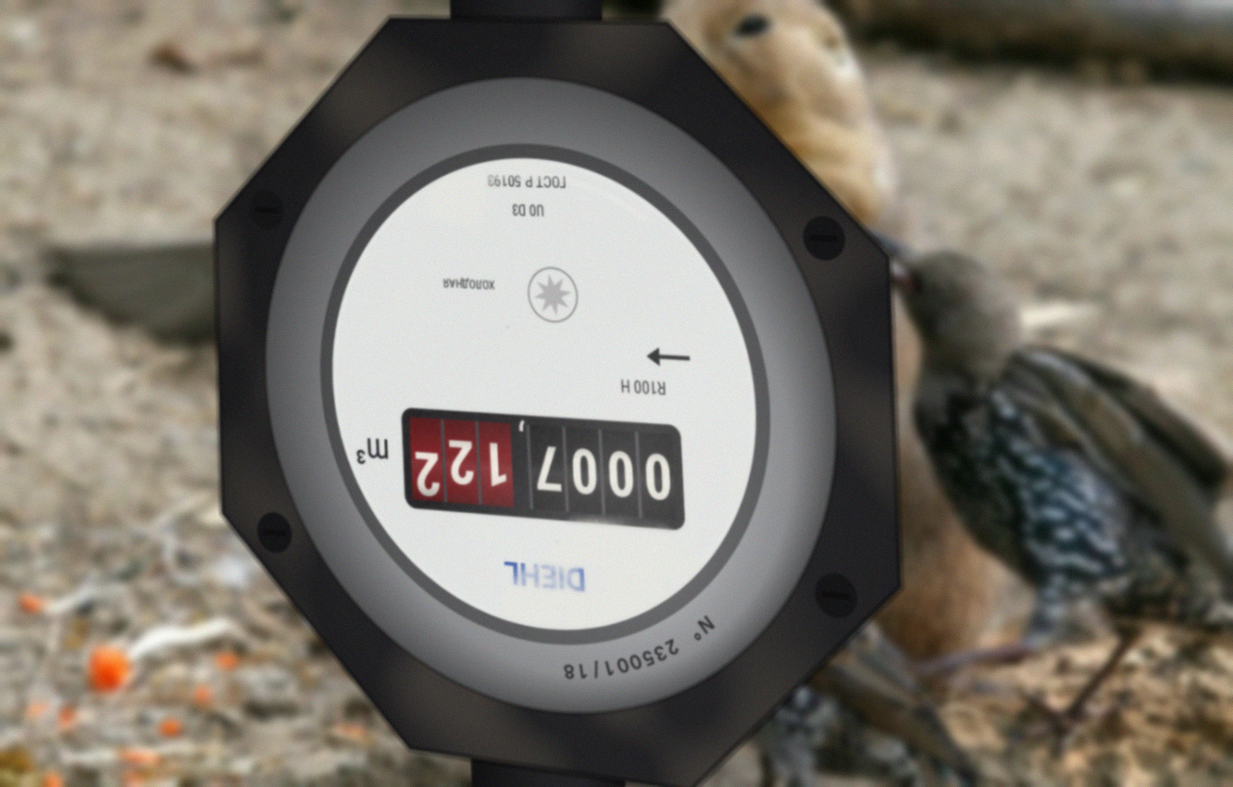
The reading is 7.122 m³
